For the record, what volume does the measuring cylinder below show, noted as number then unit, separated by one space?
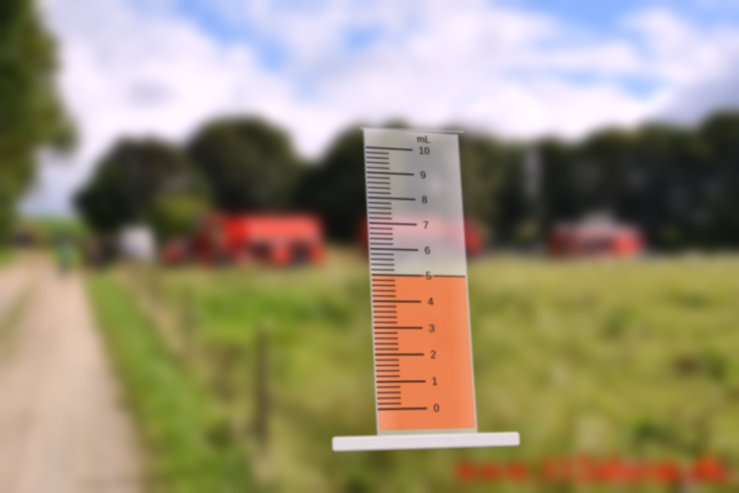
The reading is 5 mL
